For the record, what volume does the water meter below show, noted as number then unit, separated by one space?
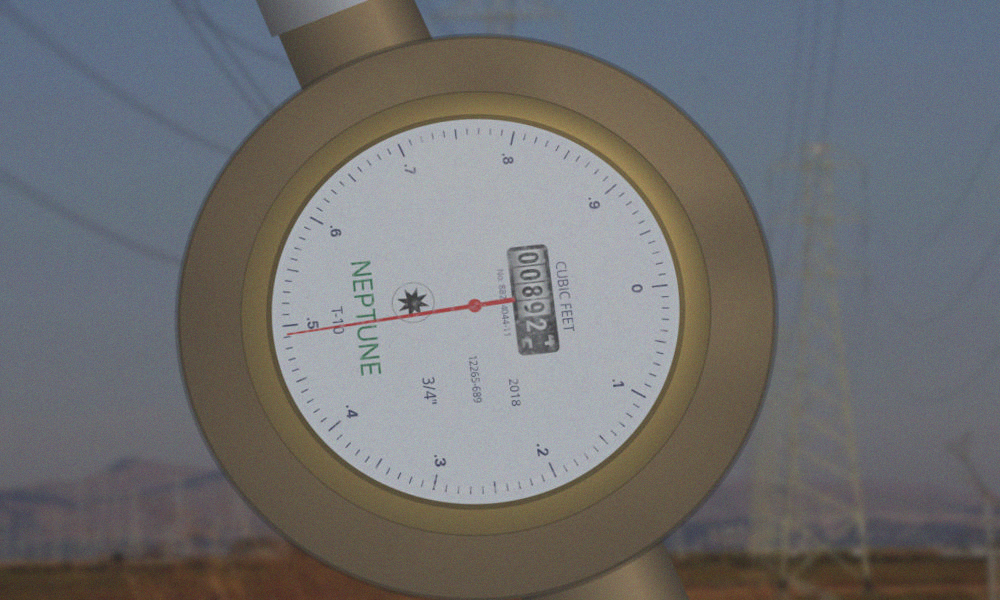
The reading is 8924.49 ft³
